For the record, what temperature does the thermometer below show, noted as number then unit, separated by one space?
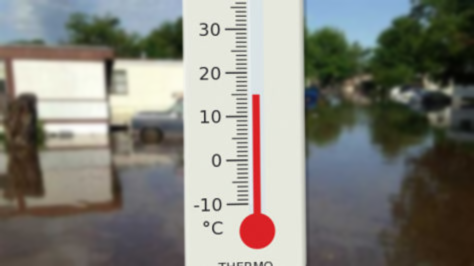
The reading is 15 °C
